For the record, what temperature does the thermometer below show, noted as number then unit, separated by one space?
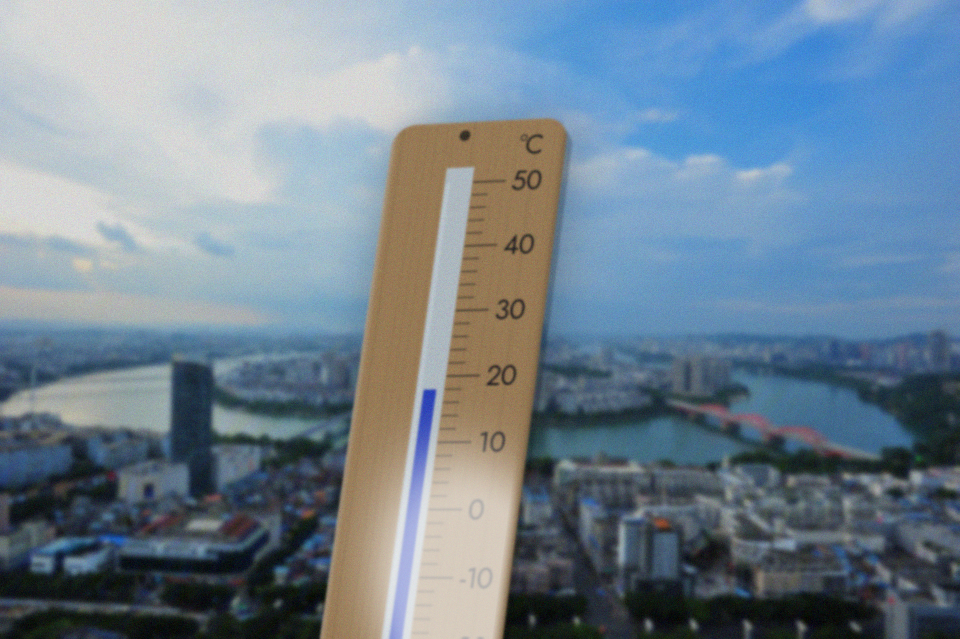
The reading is 18 °C
